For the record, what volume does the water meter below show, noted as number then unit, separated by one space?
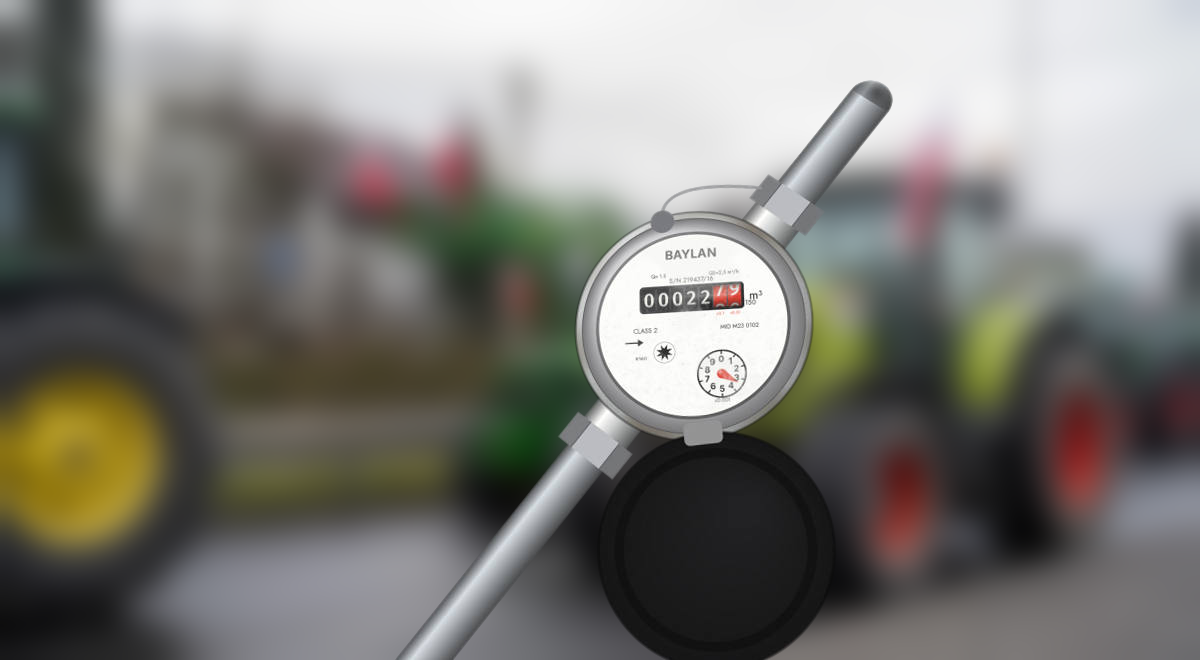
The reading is 22.793 m³
